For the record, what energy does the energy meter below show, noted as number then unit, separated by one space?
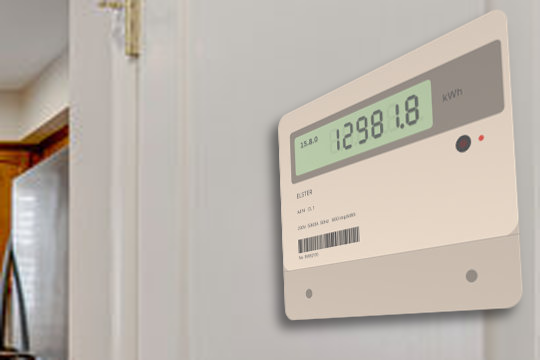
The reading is 12981.8 kWh
